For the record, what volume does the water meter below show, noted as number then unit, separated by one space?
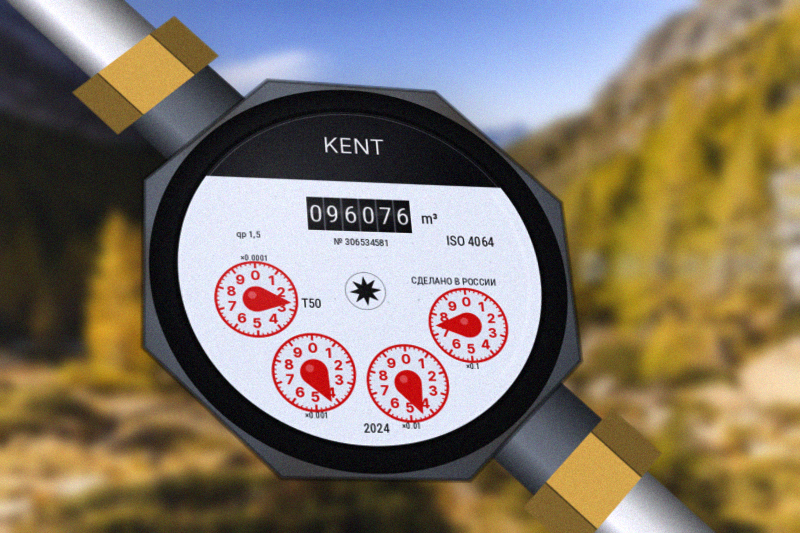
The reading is 96076.7442 m³
